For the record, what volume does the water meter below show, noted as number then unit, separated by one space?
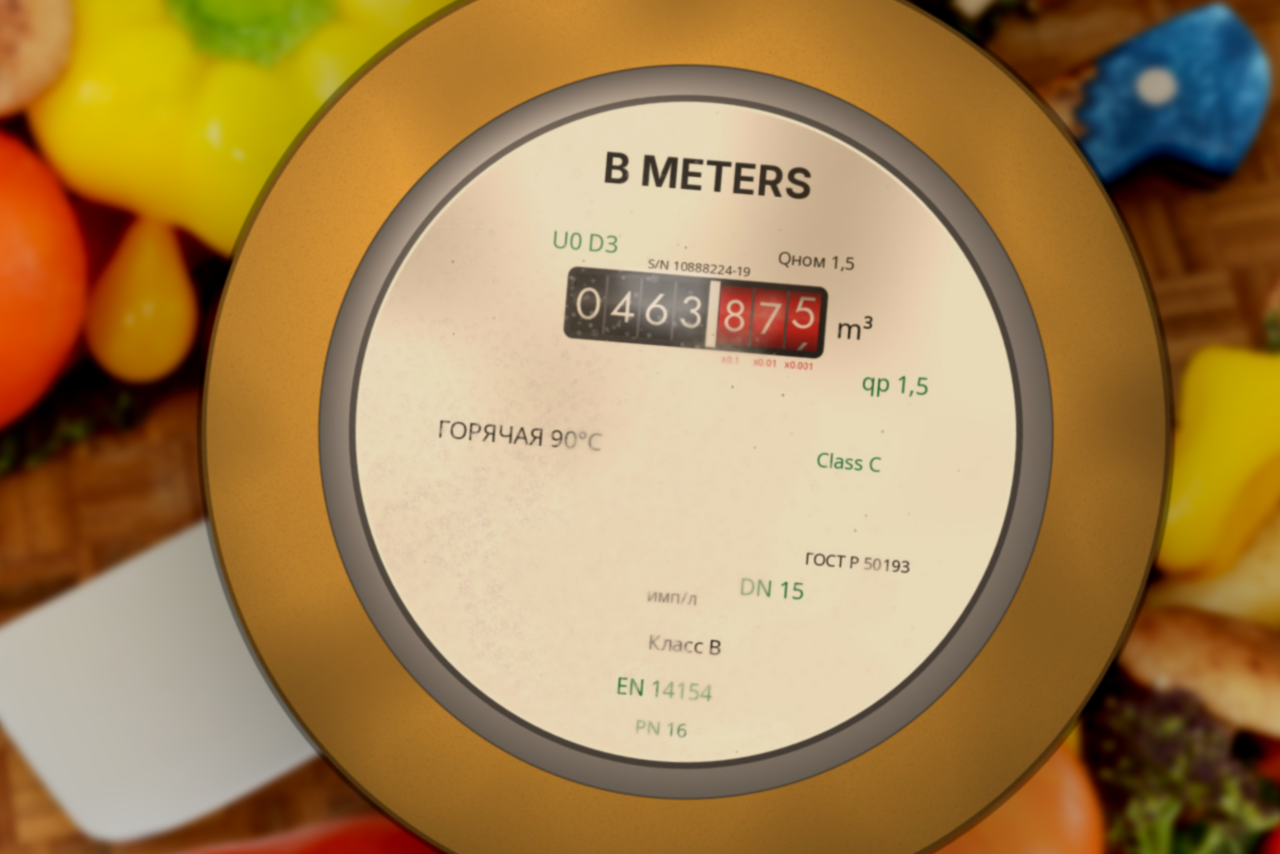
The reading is 463.875 m³
